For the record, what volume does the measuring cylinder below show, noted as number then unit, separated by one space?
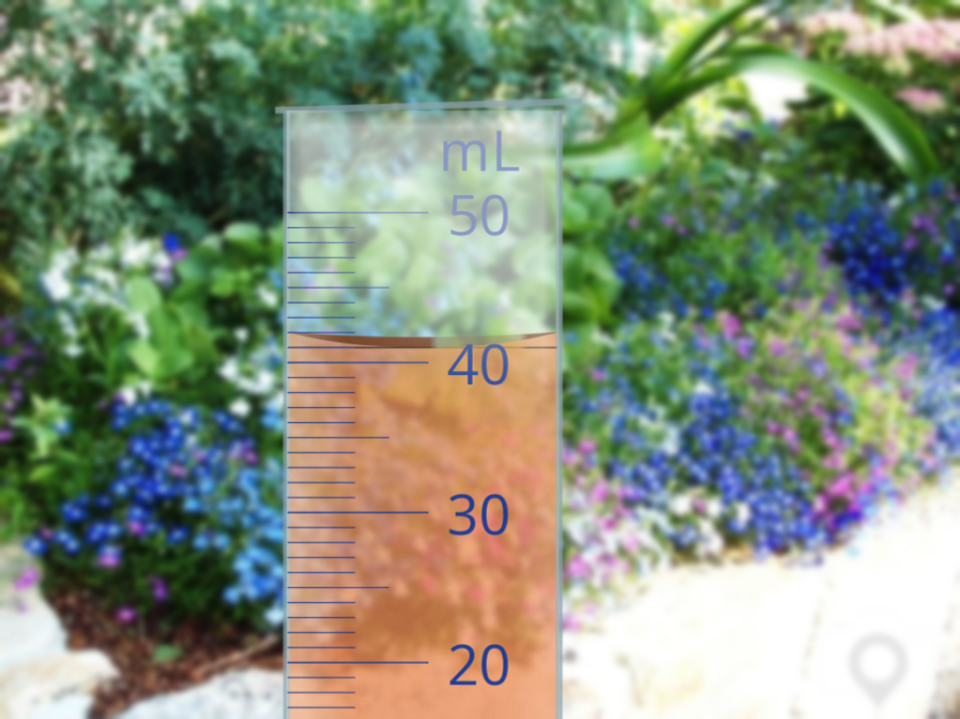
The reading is 41 mL
